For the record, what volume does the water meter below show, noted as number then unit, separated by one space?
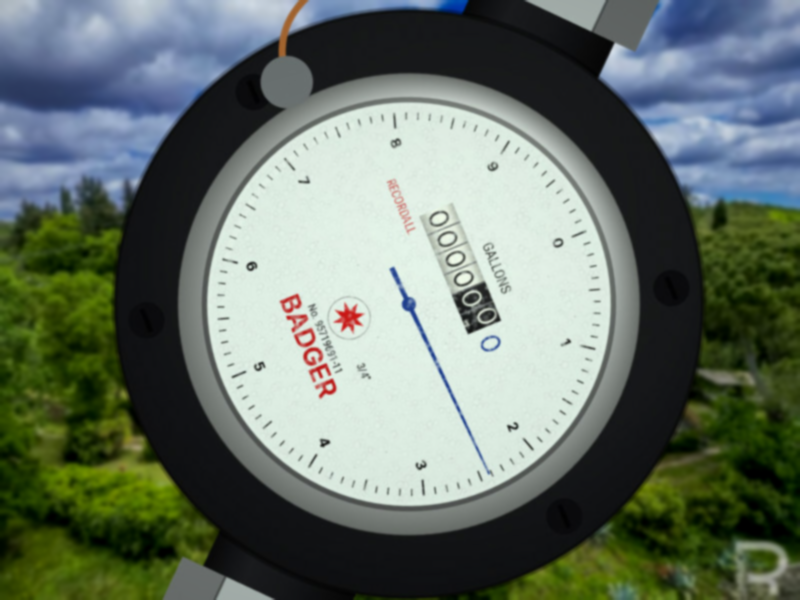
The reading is 2.4 gal
